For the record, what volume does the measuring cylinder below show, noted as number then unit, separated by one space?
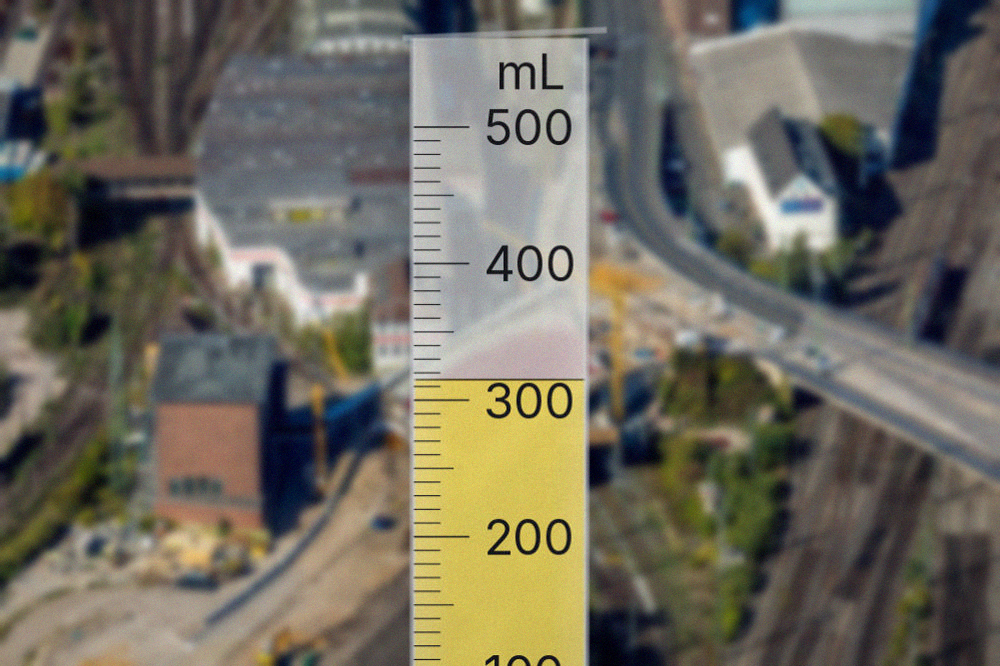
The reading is 315 mL
